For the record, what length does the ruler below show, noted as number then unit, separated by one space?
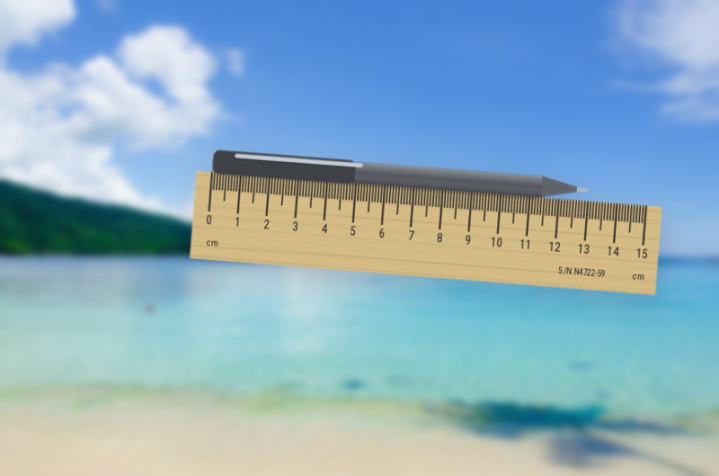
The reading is 13 cm
